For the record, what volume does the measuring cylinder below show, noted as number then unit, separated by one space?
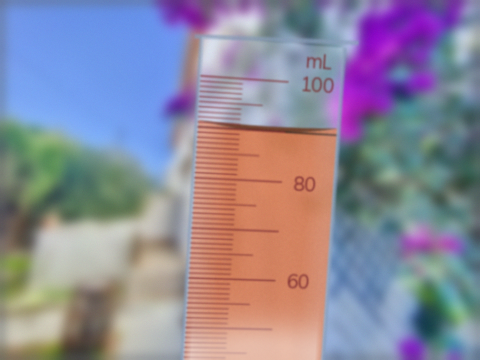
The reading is 90 mL
